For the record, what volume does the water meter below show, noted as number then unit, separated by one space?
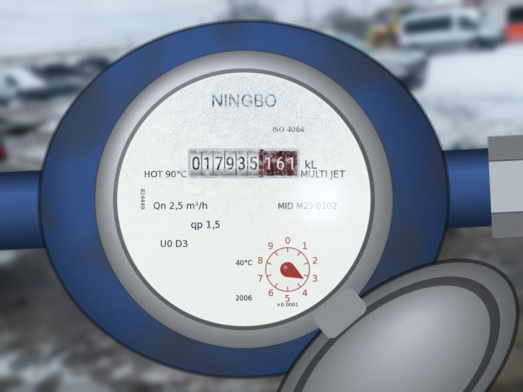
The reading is 17935.1613 kL
